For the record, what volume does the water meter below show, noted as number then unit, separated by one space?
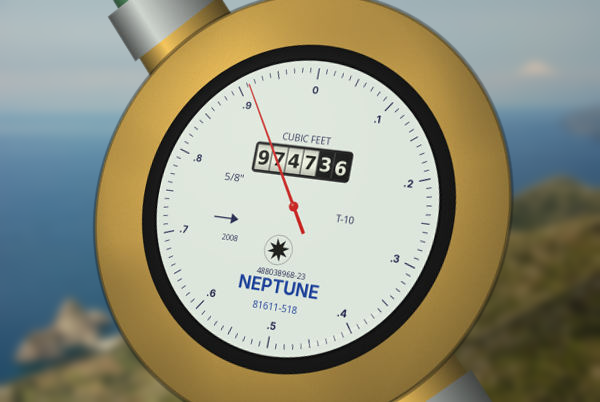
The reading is 974735.91 ft³
